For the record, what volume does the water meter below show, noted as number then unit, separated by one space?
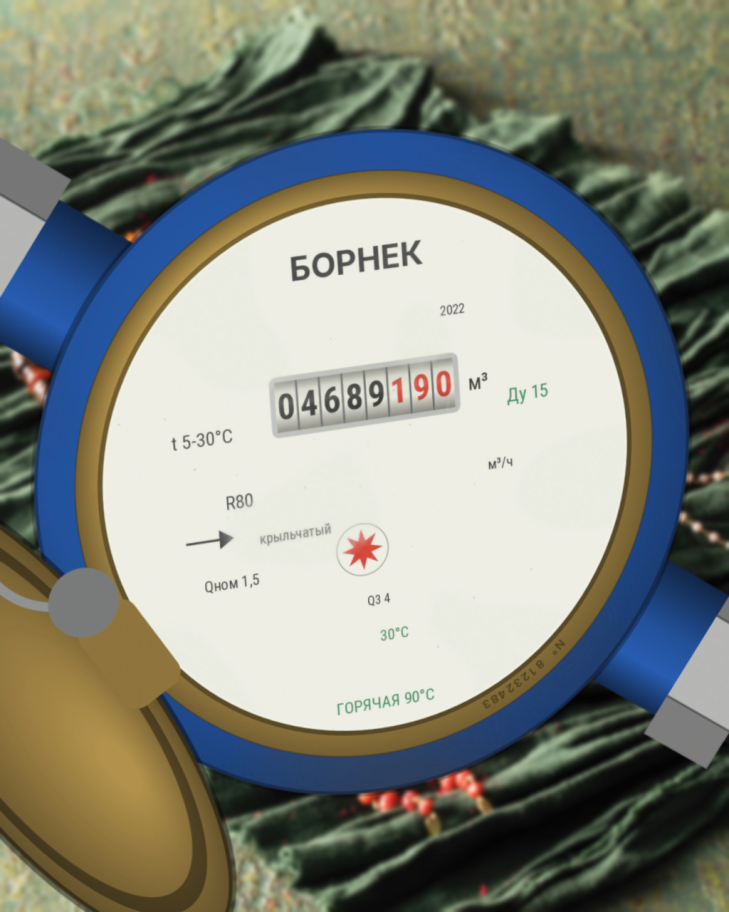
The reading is 4689.190 m³
